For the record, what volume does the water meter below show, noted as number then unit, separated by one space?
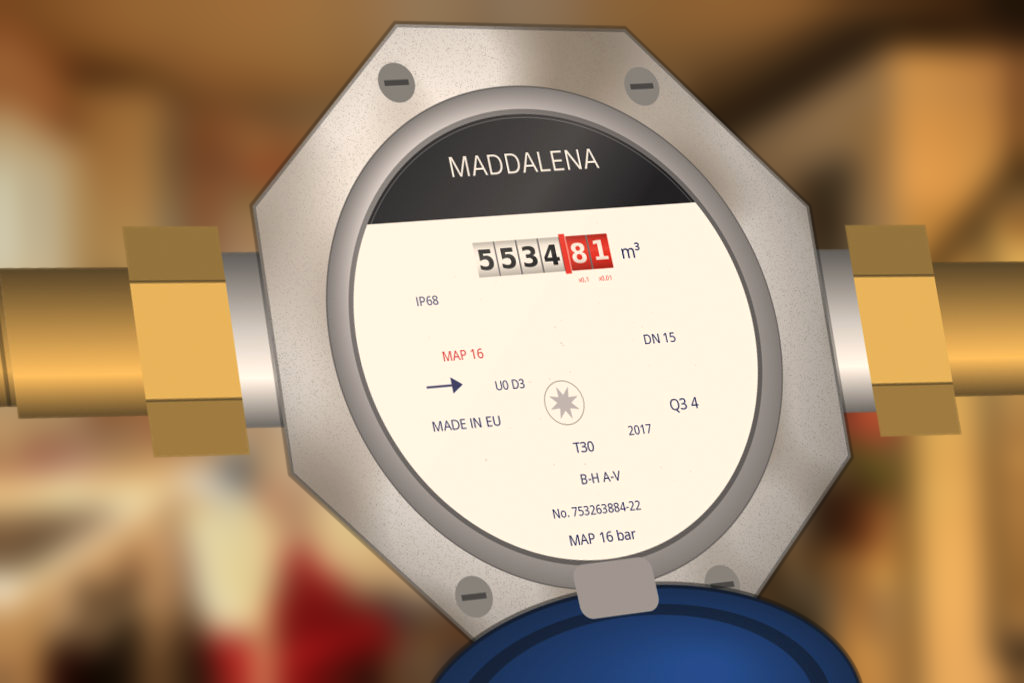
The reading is 5534.81 m³
